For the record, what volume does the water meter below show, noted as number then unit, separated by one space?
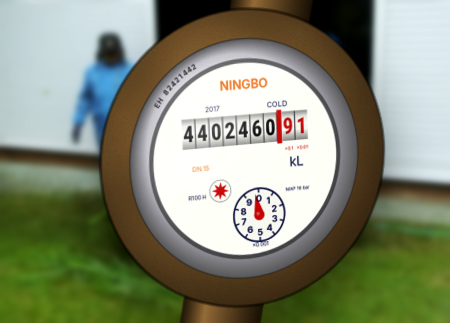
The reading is 4402460.909 kL
